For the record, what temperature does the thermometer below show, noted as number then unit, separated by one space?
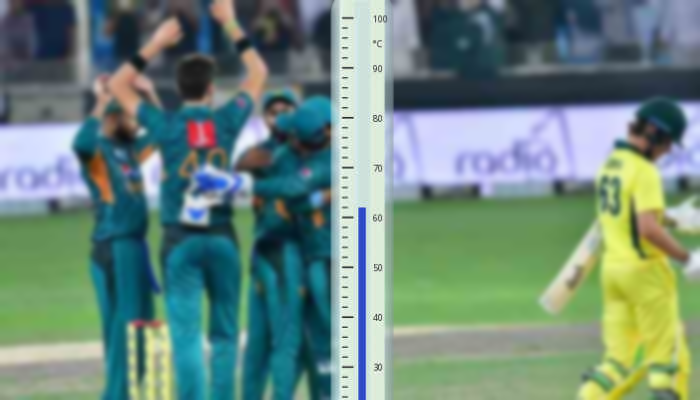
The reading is 62 °C
